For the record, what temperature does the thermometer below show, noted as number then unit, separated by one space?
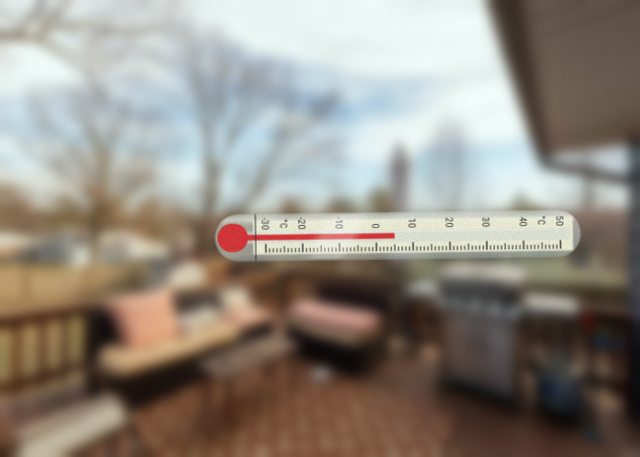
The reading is 5 °C
